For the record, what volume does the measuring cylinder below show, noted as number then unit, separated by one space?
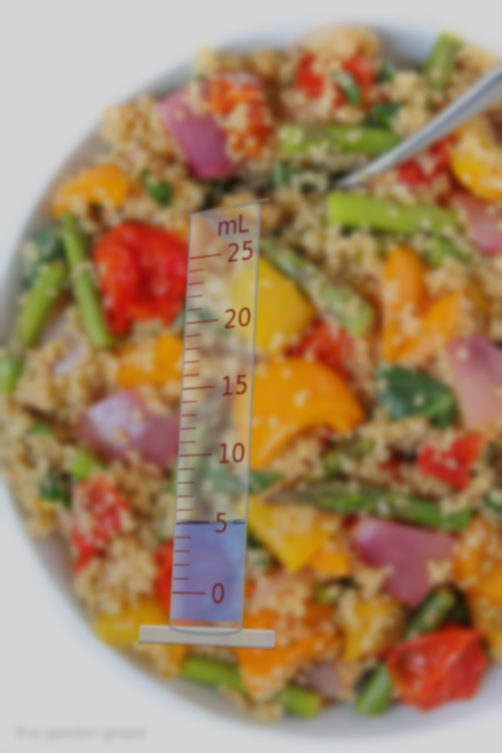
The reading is 5 mL
